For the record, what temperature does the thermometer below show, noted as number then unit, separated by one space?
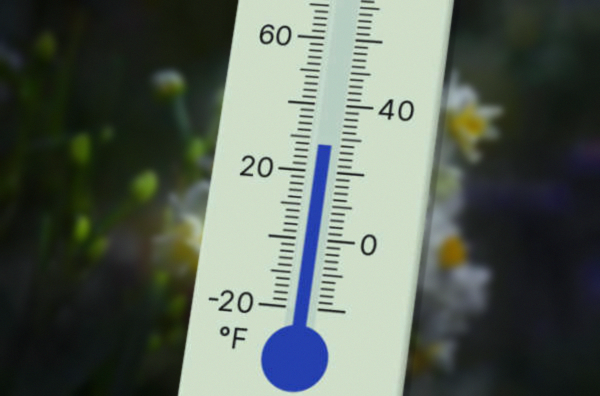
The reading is 28 °F
